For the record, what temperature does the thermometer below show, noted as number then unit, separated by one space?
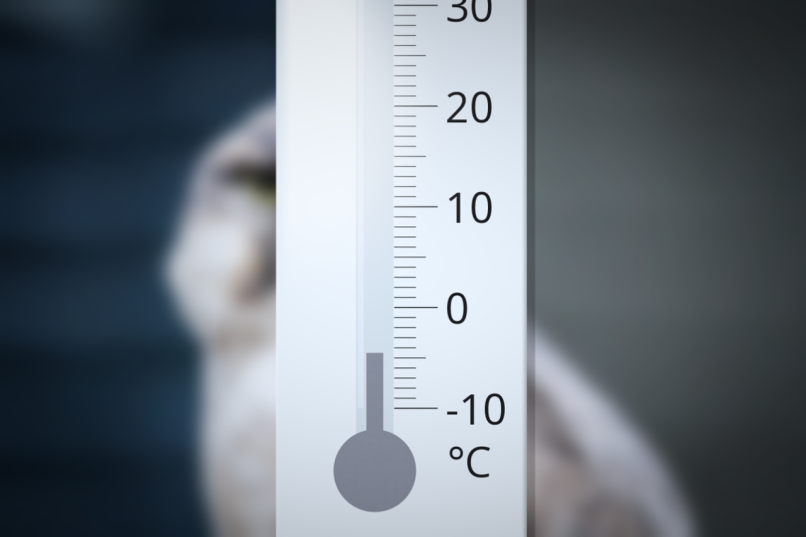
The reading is -4.5 °C
